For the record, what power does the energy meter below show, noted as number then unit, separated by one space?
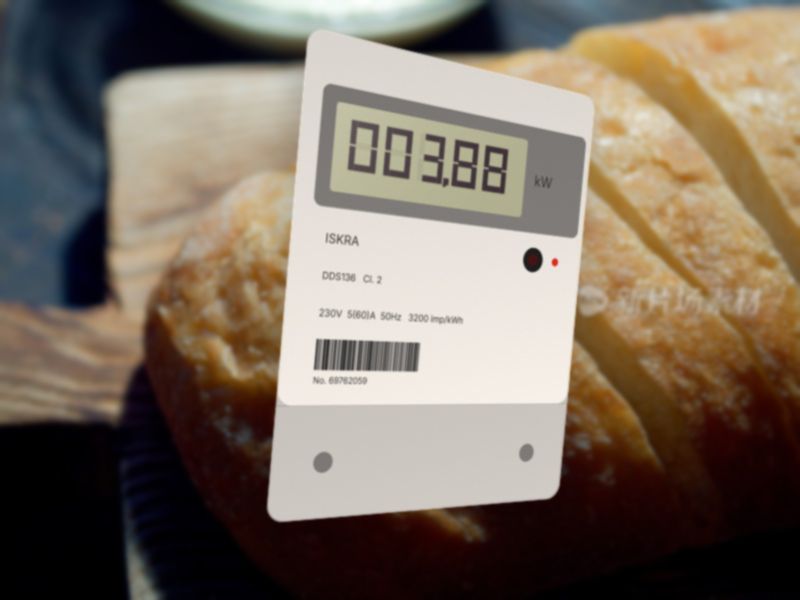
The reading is 3.88 kW
